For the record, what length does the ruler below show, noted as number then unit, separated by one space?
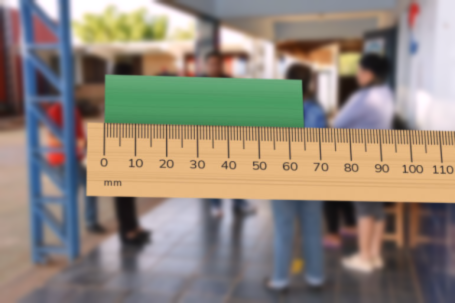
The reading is 65 mm
